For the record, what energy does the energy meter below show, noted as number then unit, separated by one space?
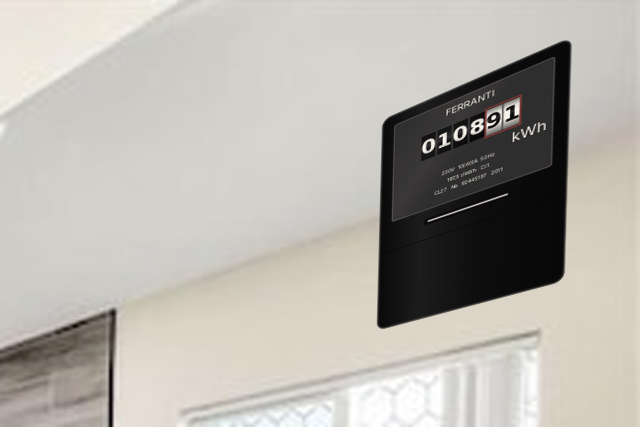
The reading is 108.91 kWh
